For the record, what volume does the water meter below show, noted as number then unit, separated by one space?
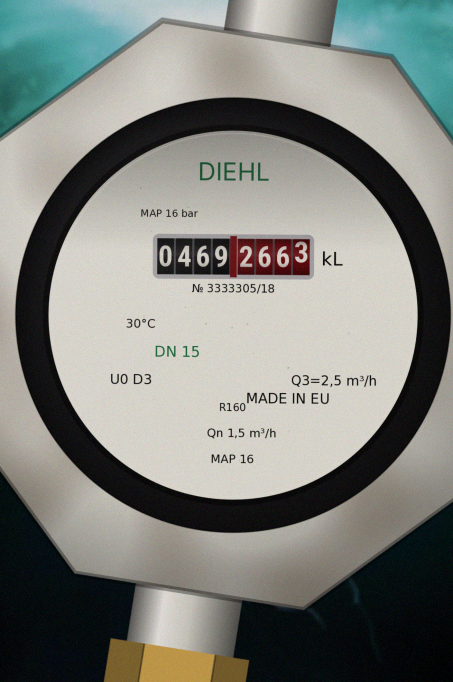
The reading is 469.2663 kL
